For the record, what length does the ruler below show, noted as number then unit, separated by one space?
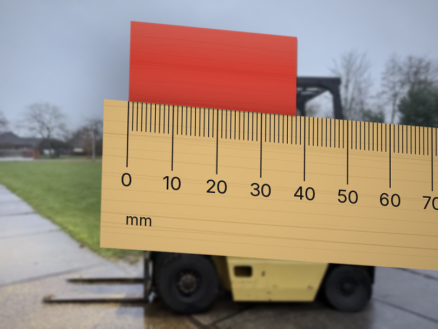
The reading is 38 mm
